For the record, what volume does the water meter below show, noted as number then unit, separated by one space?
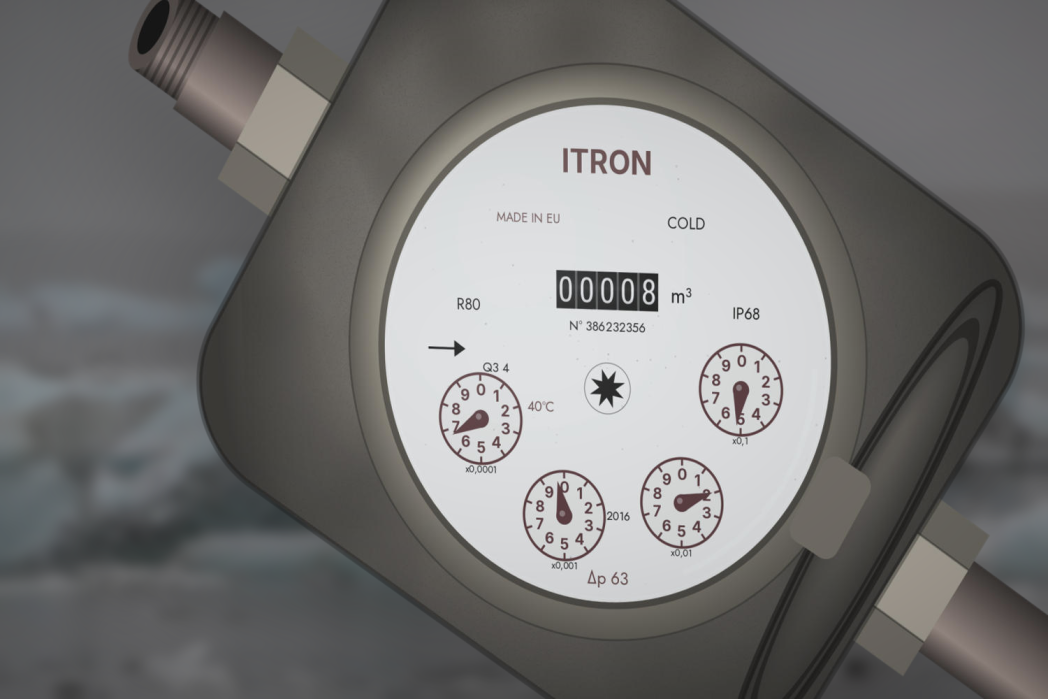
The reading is 8.5196 m³
